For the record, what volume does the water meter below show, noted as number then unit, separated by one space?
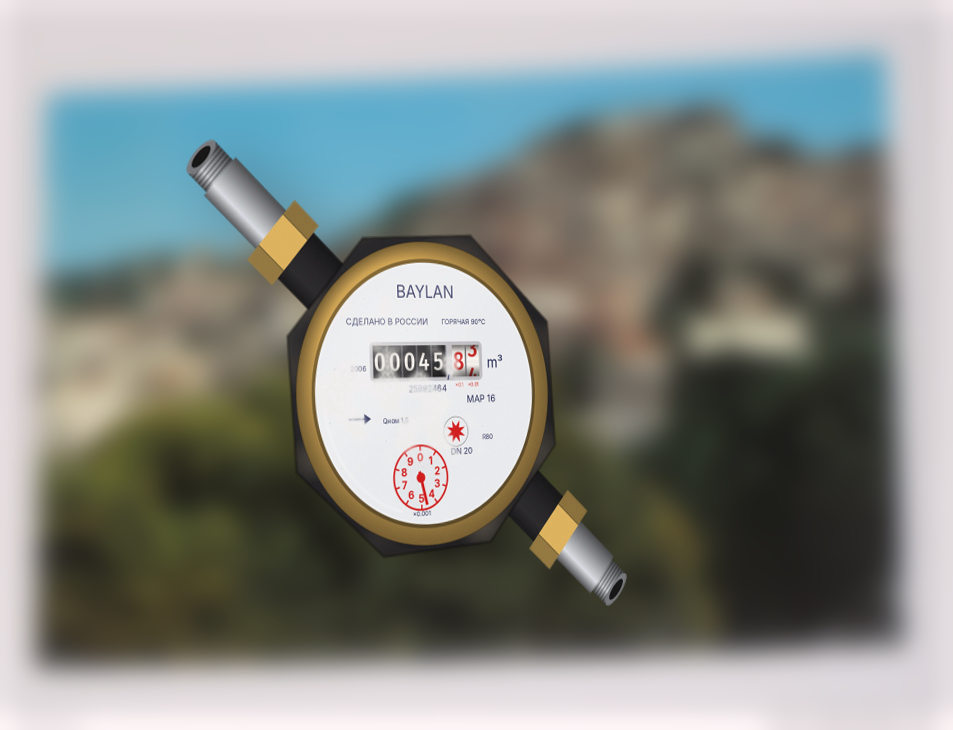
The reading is 45.834 m³
